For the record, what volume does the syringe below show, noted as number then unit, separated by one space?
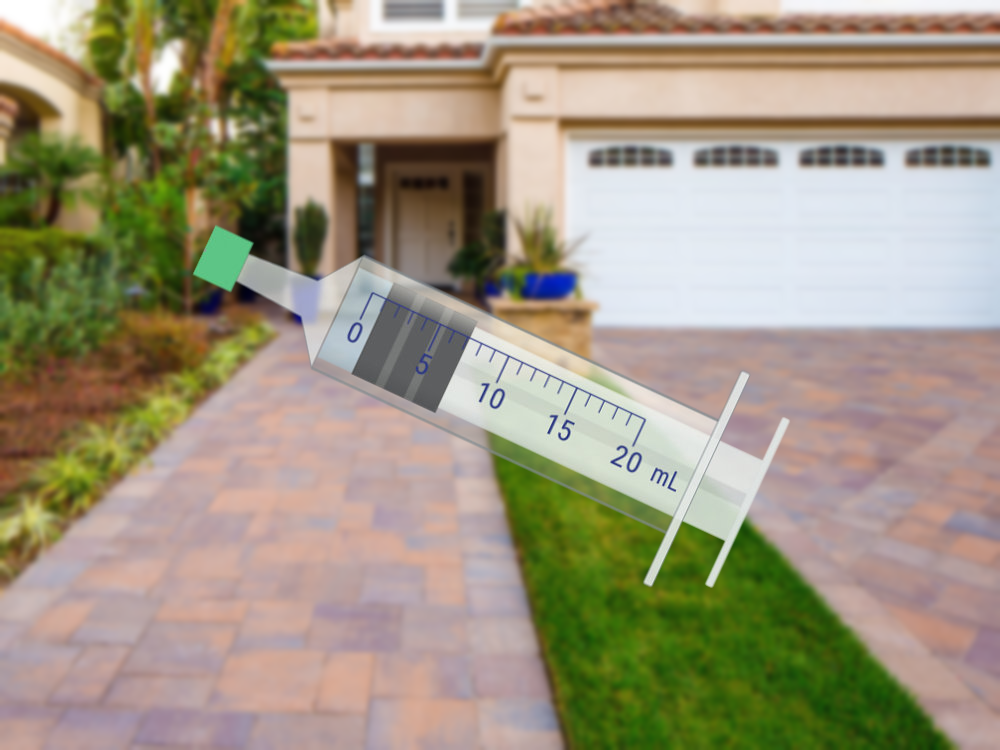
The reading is 1 mL
